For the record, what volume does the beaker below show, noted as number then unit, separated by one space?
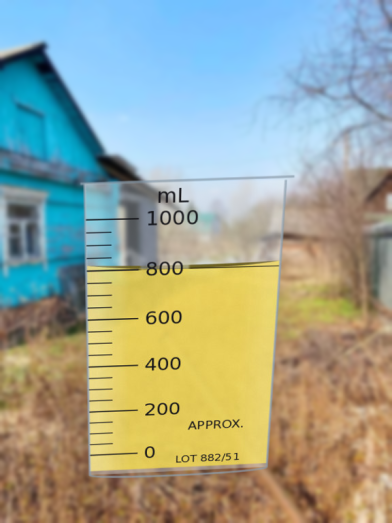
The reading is 800 mL
